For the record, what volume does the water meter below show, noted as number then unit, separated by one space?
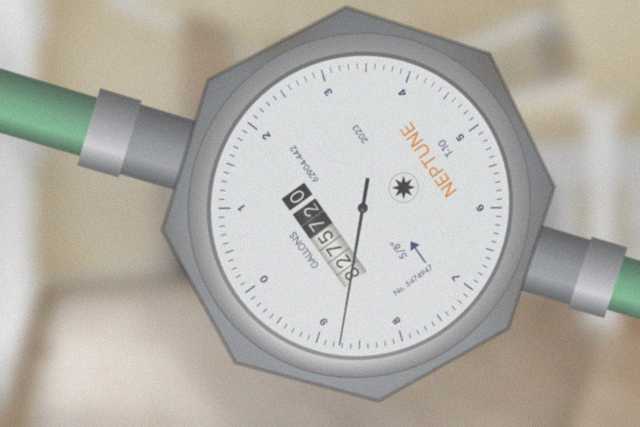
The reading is 8275718.7 gal
